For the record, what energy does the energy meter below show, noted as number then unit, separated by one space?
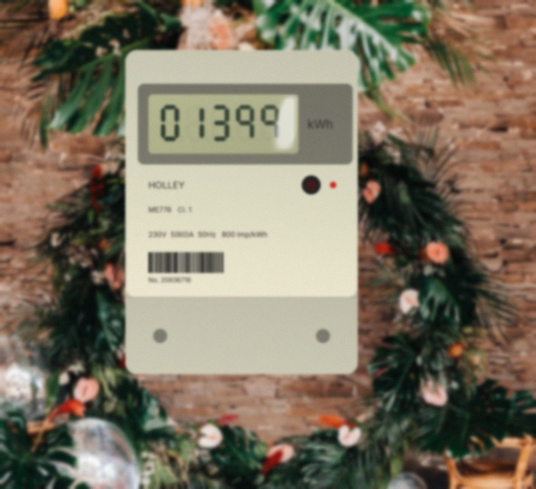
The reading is 1399 kWh
